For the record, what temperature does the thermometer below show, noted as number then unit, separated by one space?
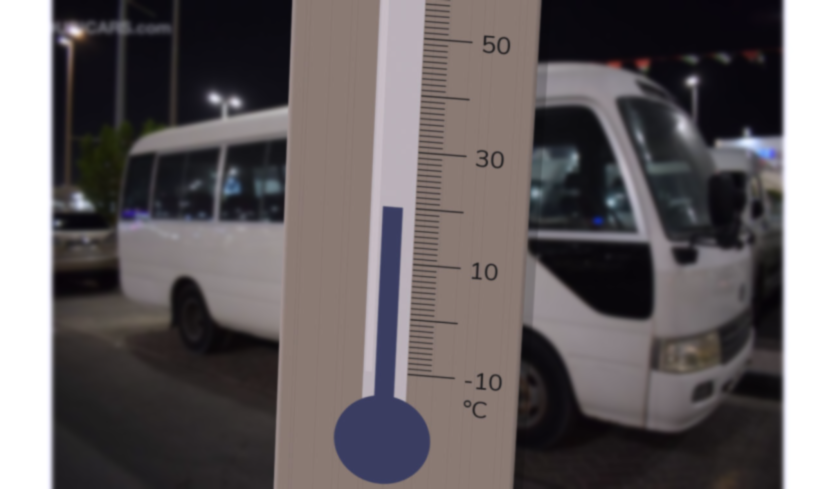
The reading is 20 °C
